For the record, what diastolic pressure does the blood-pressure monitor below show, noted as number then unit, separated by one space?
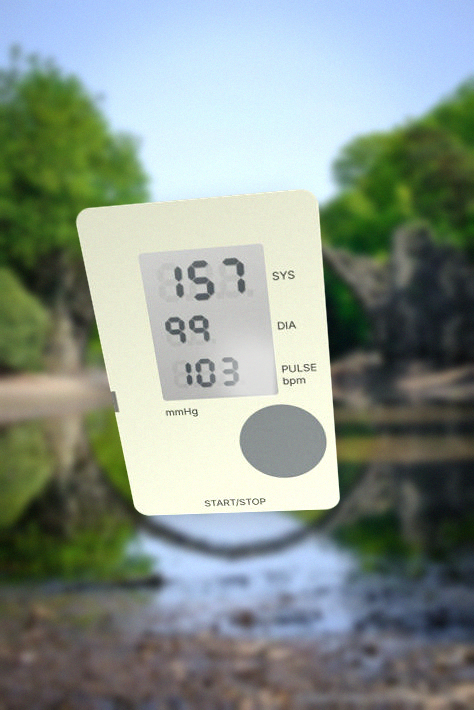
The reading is 99 mmHg
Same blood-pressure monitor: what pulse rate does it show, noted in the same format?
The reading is 103 bpm
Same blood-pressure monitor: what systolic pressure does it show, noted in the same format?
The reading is 157 mmHg
